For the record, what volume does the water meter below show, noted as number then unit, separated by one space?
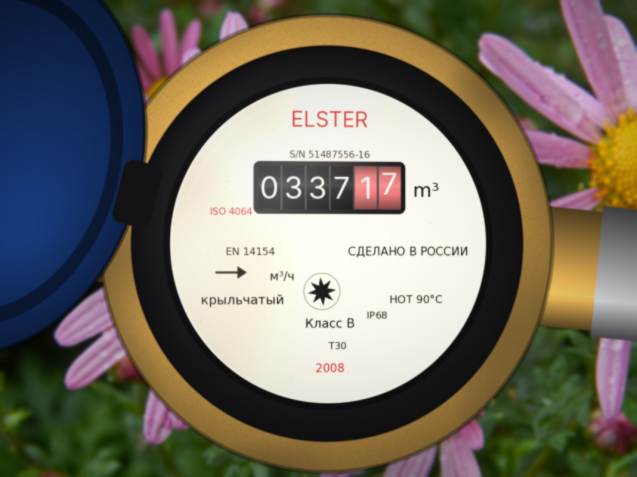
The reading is 337.17 m³
